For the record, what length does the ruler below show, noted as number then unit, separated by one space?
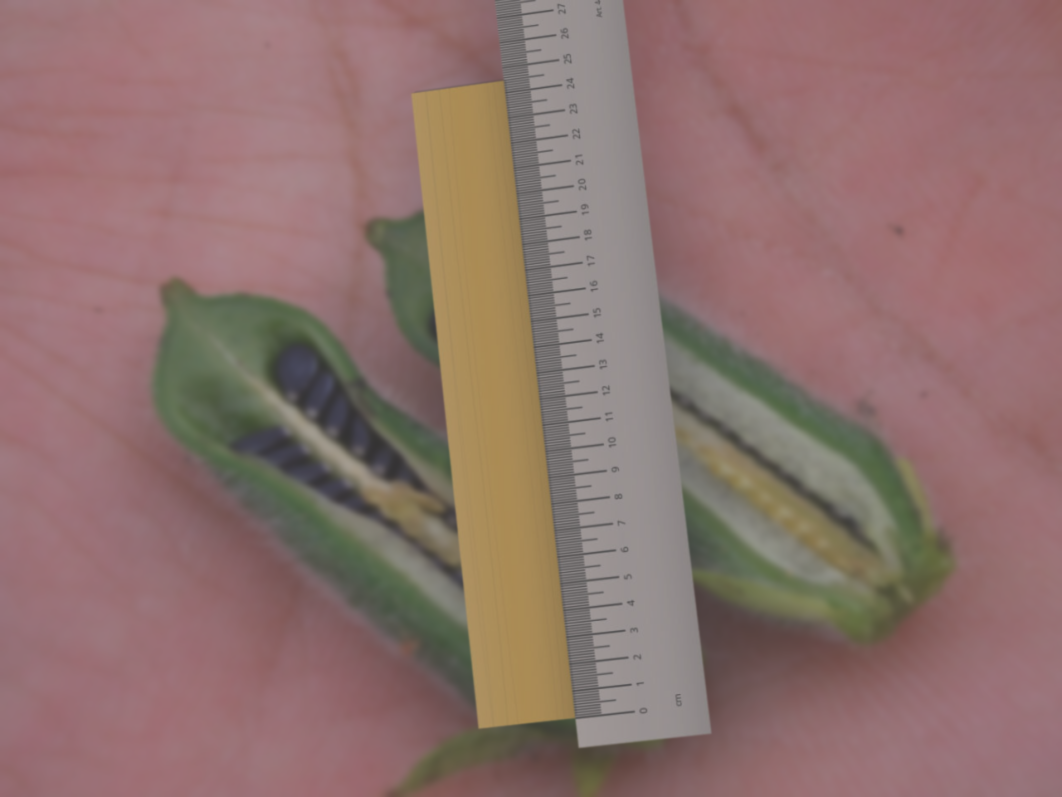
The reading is 24.5 cm
